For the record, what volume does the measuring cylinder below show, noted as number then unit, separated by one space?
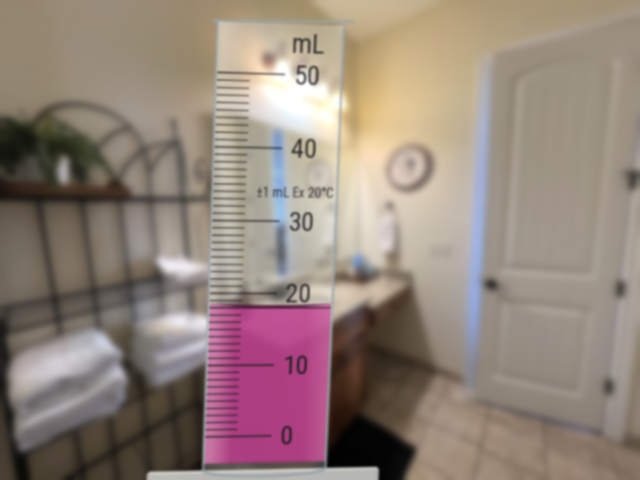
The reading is 18 mL
